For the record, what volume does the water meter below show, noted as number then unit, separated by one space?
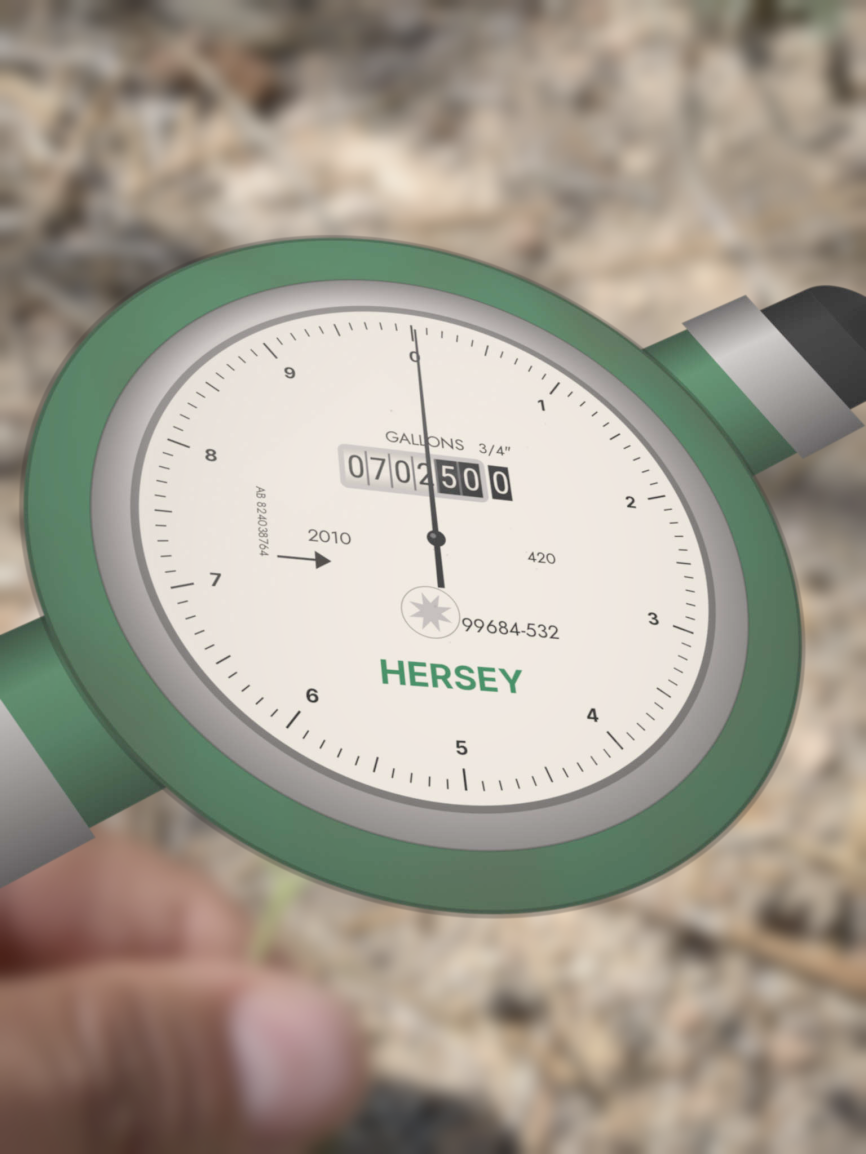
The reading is 702500.0 gal
